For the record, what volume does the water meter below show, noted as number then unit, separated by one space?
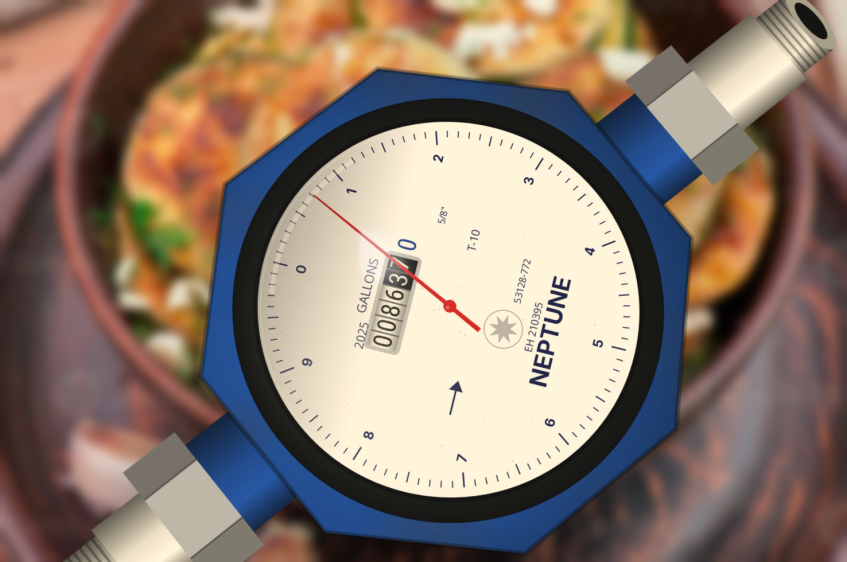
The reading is 86370.7 gal
